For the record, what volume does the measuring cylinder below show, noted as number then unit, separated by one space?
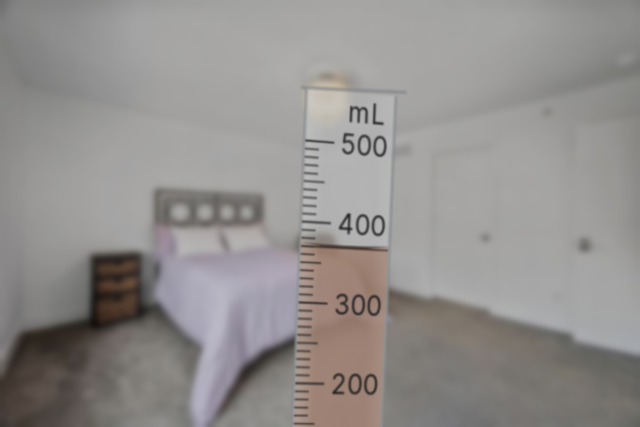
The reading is 370 mL
